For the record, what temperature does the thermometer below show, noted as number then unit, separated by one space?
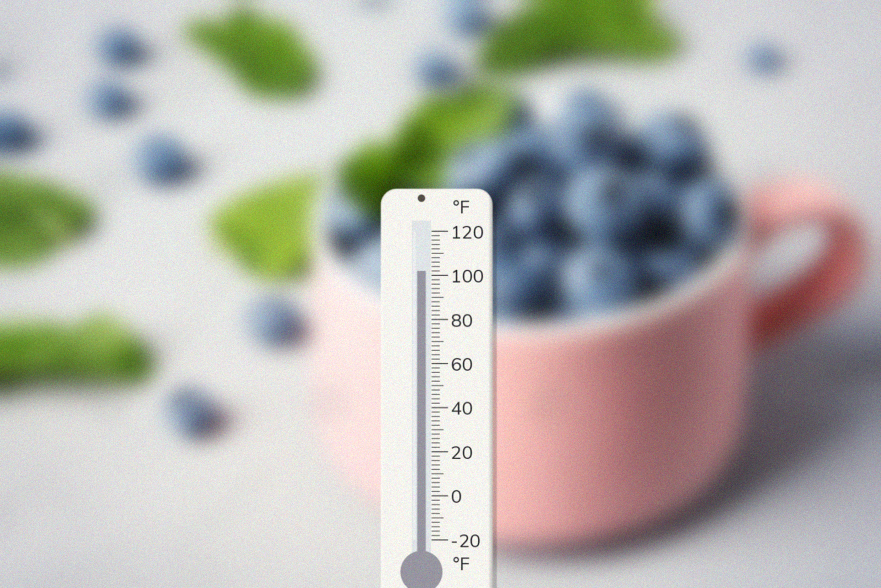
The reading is 102 °F
